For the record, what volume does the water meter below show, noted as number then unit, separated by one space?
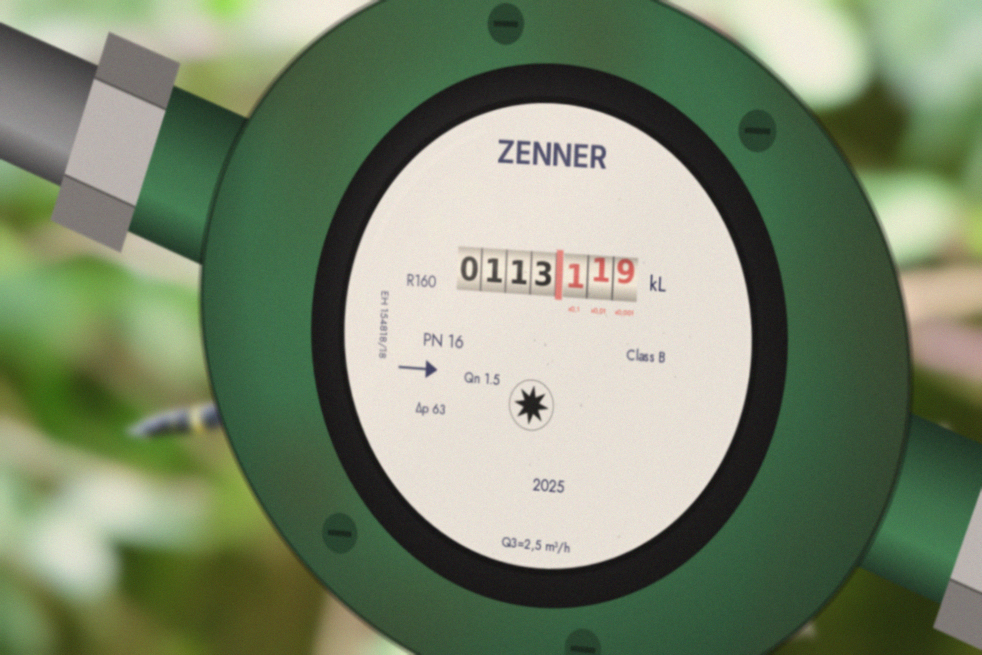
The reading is 113.119 kL
